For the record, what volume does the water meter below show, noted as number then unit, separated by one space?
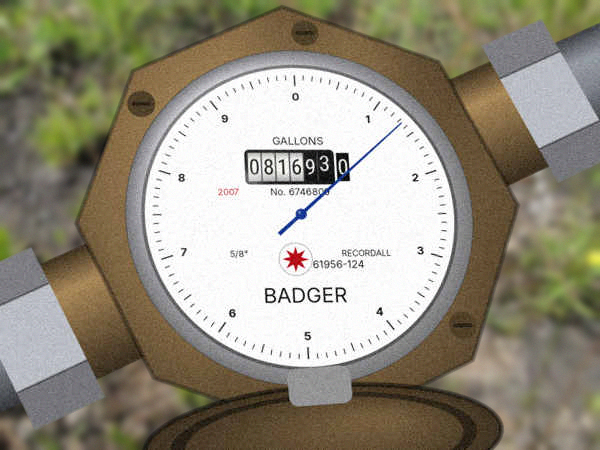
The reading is 816931.3 gal
